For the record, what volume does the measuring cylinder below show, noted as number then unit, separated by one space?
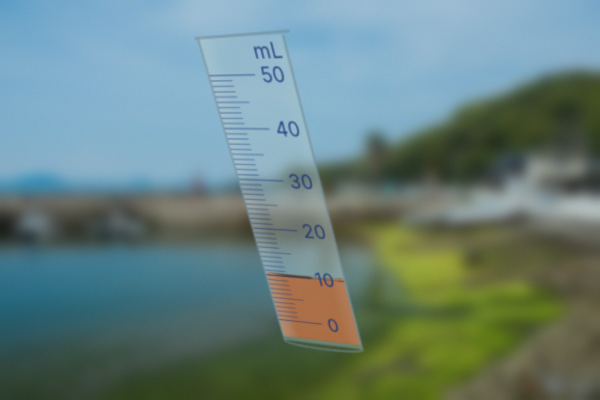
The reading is 10 mL
